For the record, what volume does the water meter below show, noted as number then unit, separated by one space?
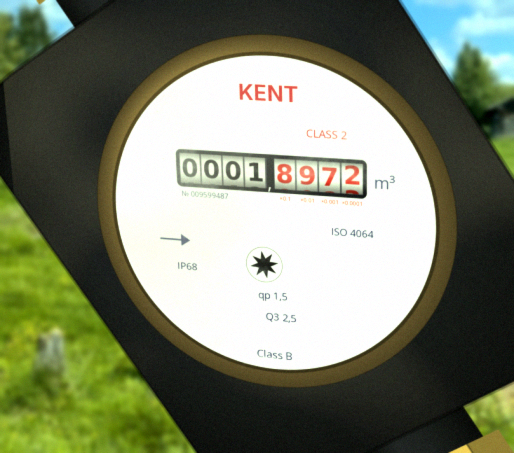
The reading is 1.8972 m³
